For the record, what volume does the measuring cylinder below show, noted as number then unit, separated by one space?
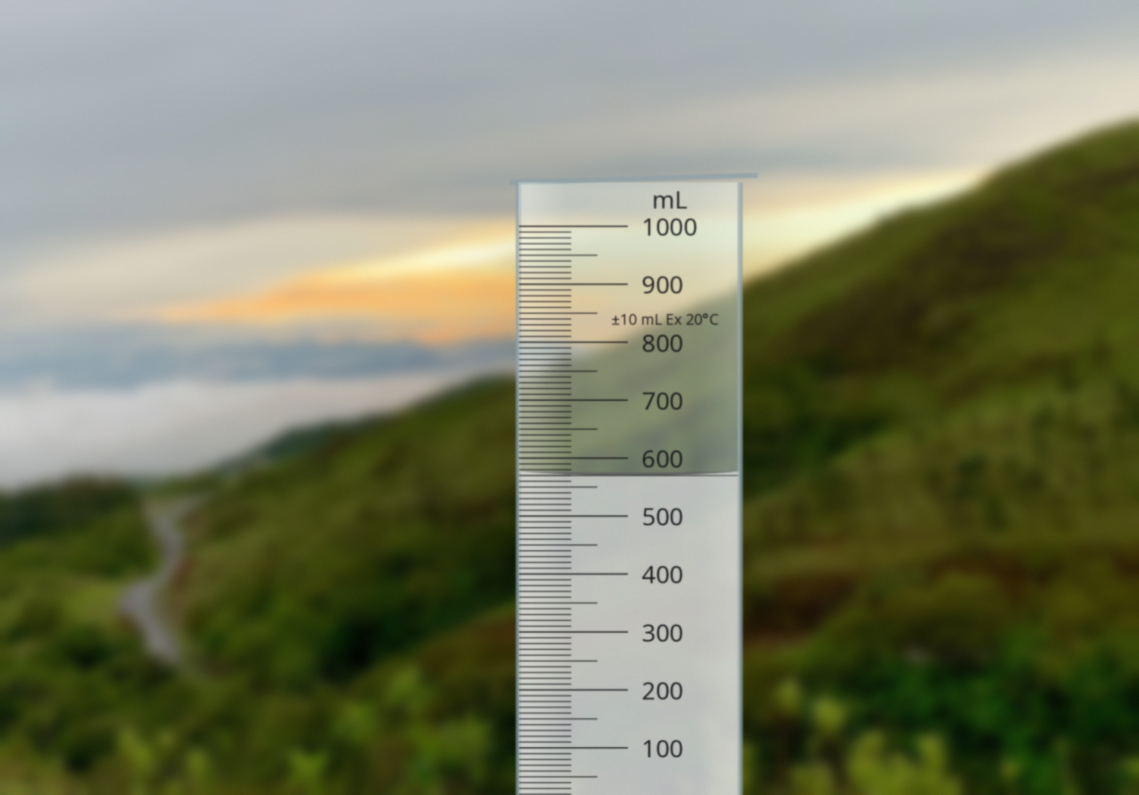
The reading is 570 mL
